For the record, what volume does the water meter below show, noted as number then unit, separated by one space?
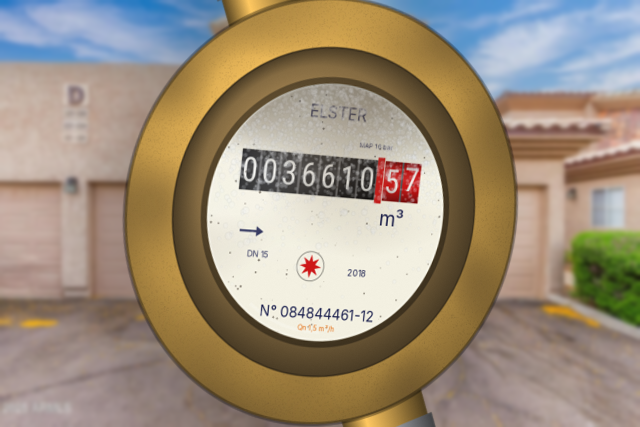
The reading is 36610.57 m³
